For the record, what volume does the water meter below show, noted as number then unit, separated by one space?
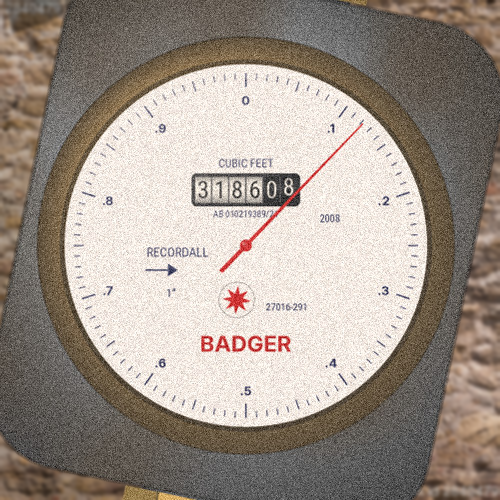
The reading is 318608.12 ft³
